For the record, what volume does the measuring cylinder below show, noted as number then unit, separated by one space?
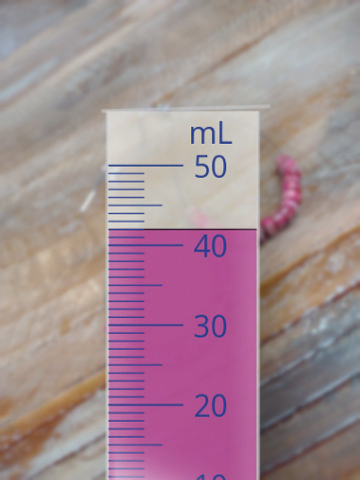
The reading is 42 mL
